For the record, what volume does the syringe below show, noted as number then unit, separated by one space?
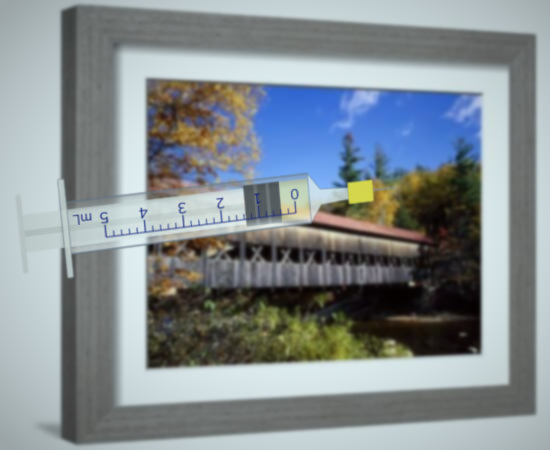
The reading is 0.4 mL
